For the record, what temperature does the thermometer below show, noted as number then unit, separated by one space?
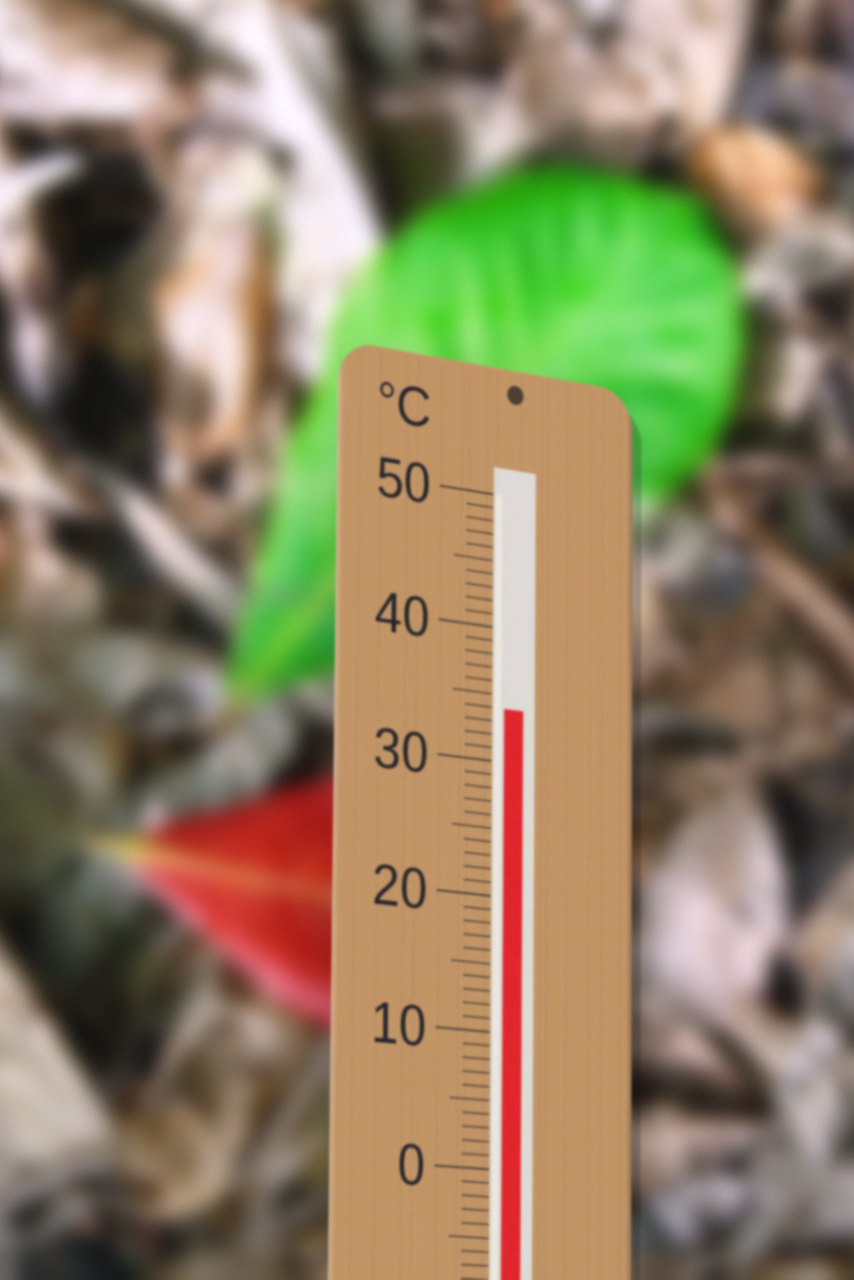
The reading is 34 °C
